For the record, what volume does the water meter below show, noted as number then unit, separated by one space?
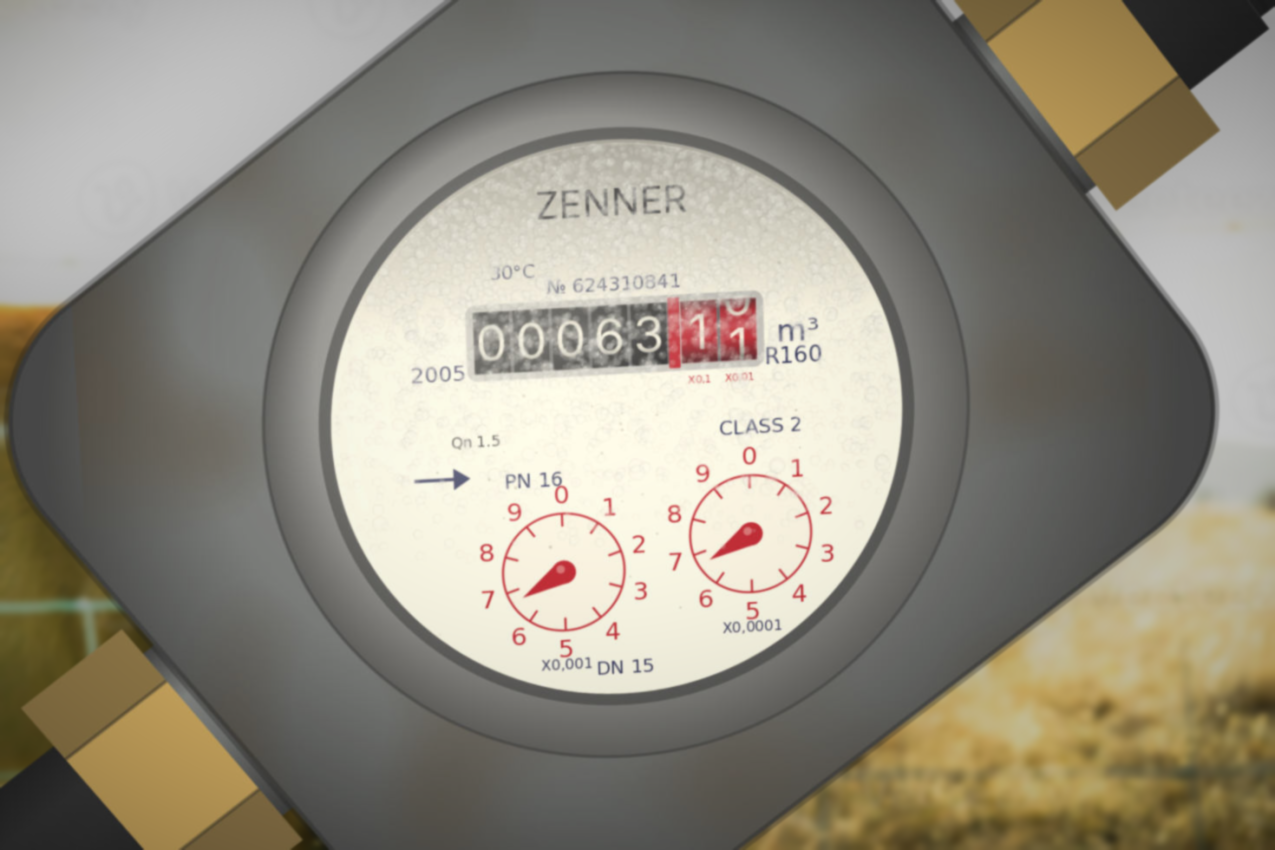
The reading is 63.1066 m³
